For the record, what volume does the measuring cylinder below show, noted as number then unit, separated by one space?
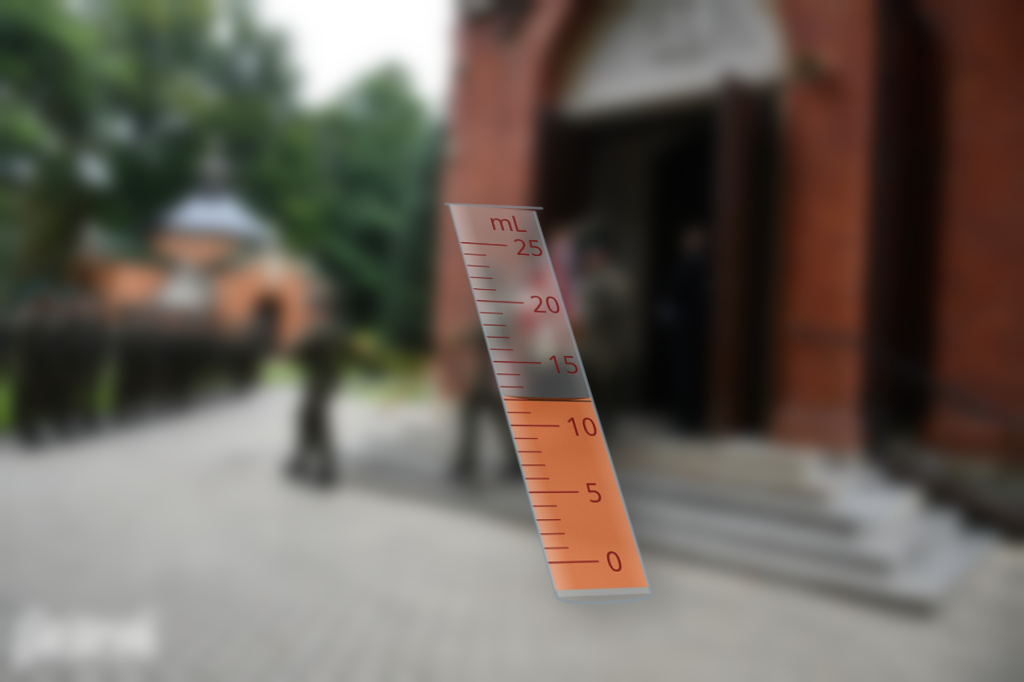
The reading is 12 mL
